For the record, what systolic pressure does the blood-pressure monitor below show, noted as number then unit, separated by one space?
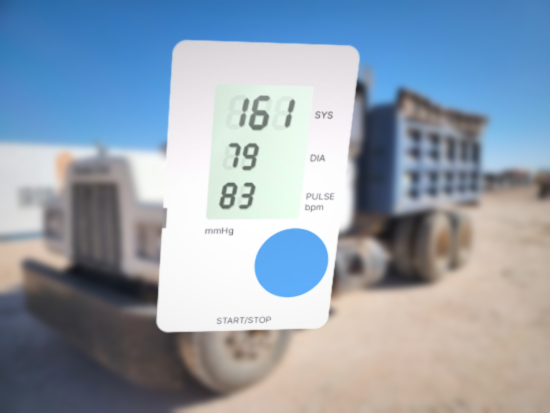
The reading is 161 mmHg
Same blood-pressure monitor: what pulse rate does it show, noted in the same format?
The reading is 83 bpm
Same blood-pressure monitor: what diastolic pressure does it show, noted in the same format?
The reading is 79 mmHg
